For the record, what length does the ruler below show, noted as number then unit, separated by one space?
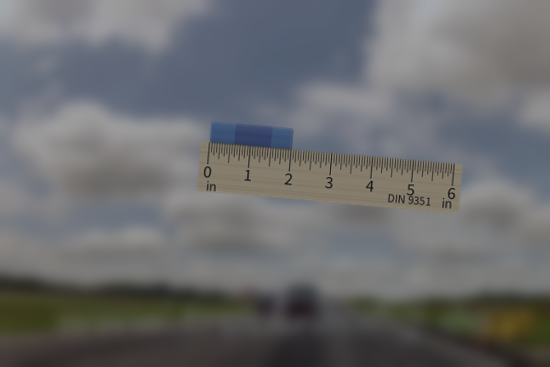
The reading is 2 in
